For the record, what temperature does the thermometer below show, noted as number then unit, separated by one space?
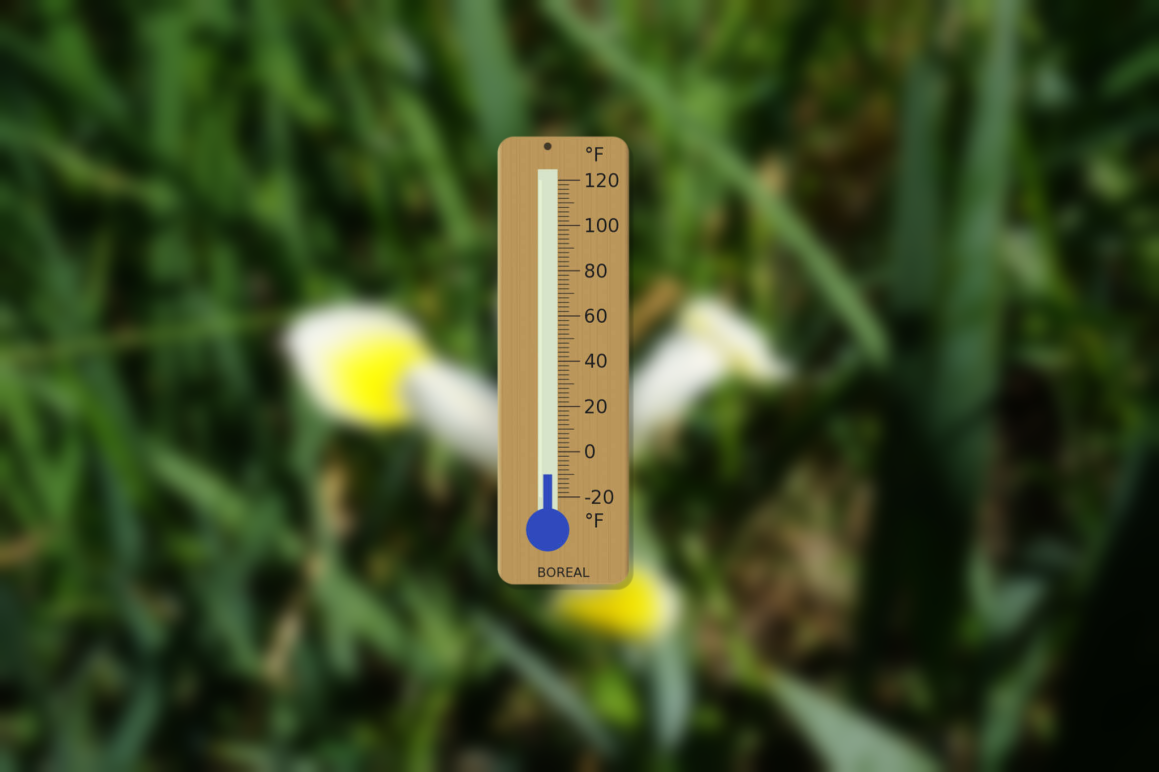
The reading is -10 °F
